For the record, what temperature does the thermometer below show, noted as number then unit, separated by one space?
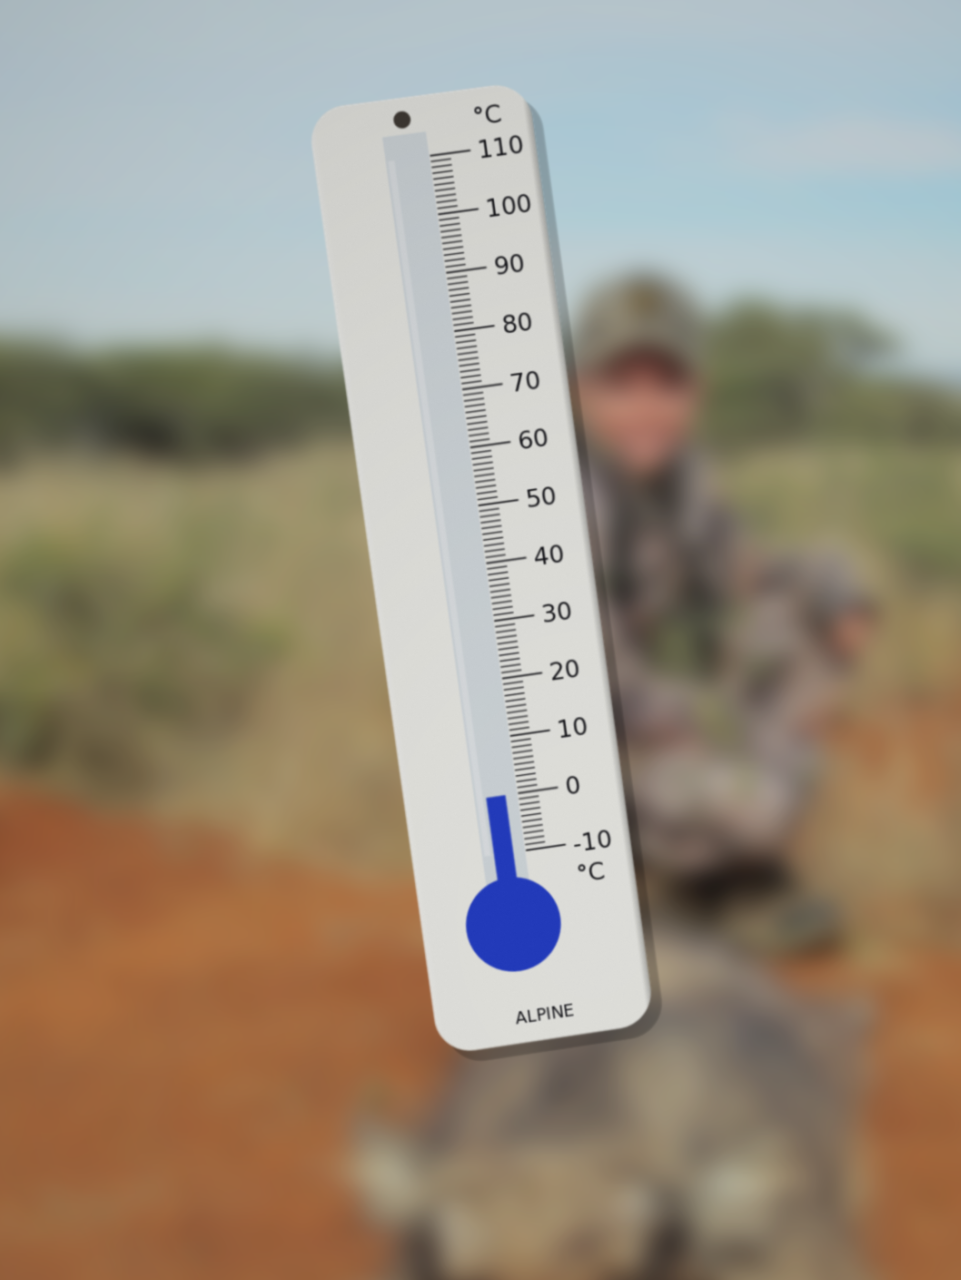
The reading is 0 °C
